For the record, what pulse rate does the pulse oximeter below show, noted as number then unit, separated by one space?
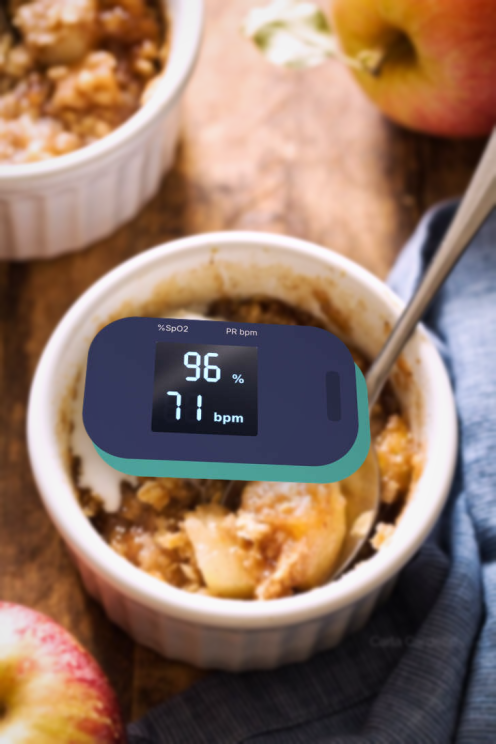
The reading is 71 bpm
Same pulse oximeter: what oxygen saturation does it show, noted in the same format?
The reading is 96 %
